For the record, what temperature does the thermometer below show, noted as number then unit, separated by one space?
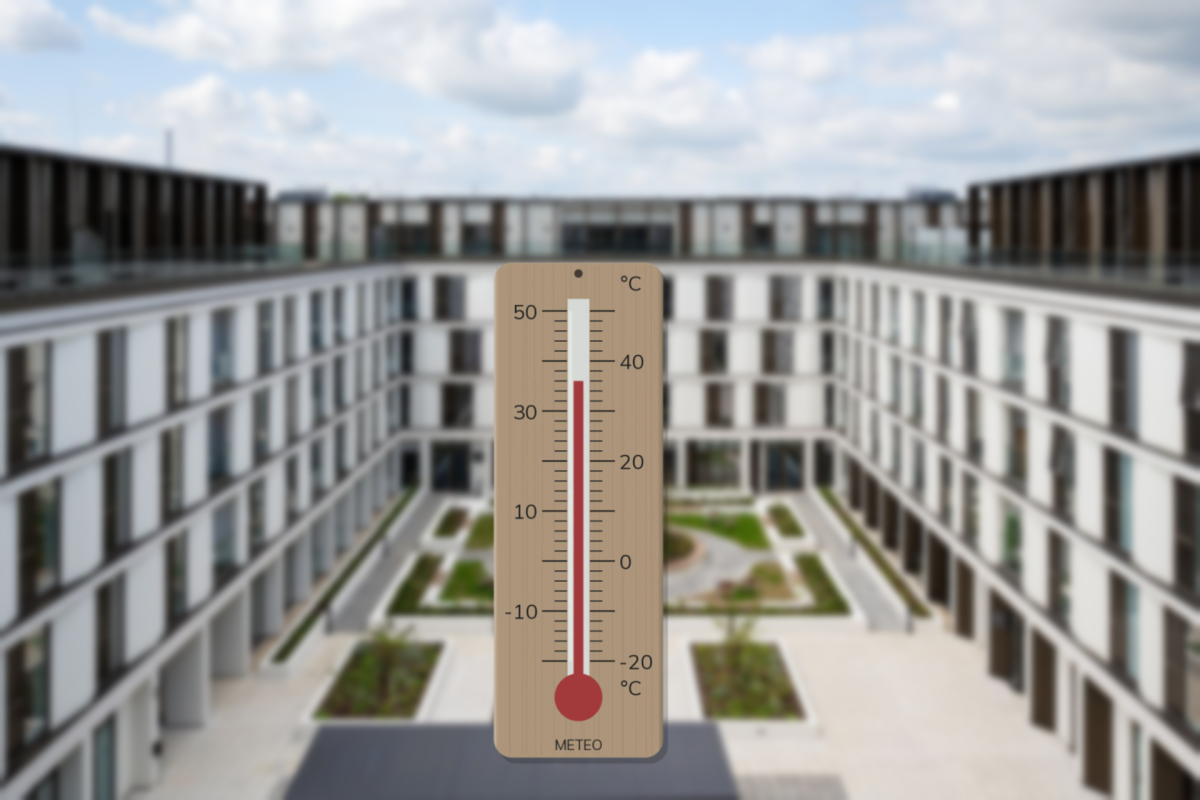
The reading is 36 °C
